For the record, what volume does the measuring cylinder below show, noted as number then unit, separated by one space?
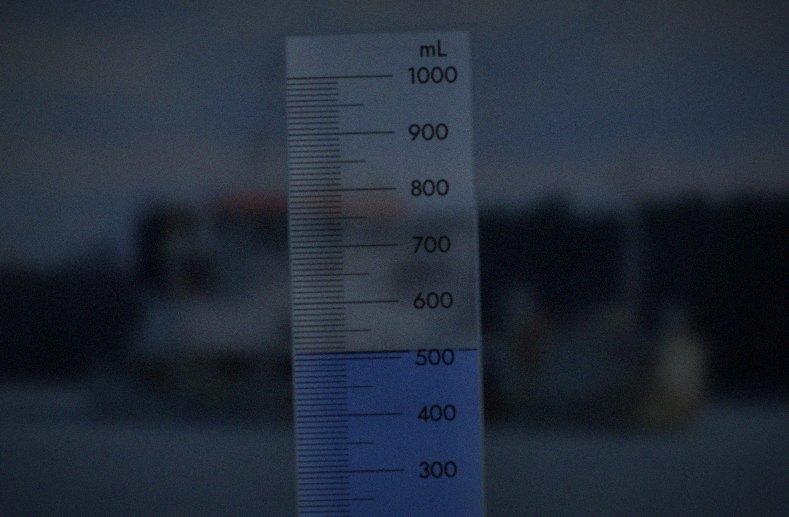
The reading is 510 mL
